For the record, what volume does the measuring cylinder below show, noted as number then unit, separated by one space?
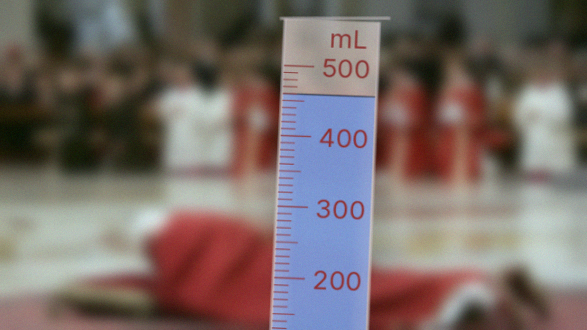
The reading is 460 mL
